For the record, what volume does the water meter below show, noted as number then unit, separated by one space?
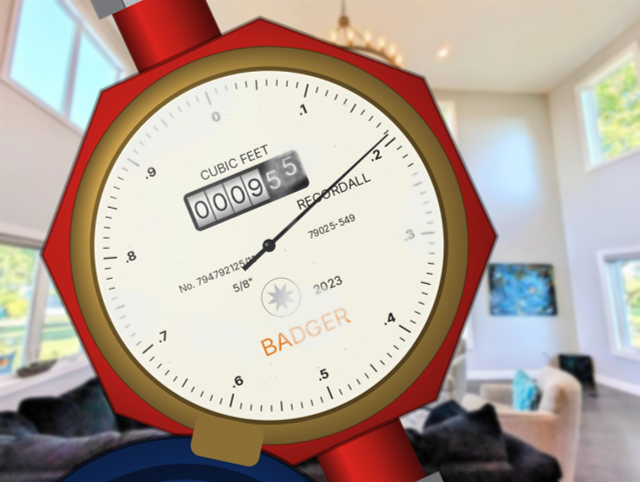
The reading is 955.19 ft³
